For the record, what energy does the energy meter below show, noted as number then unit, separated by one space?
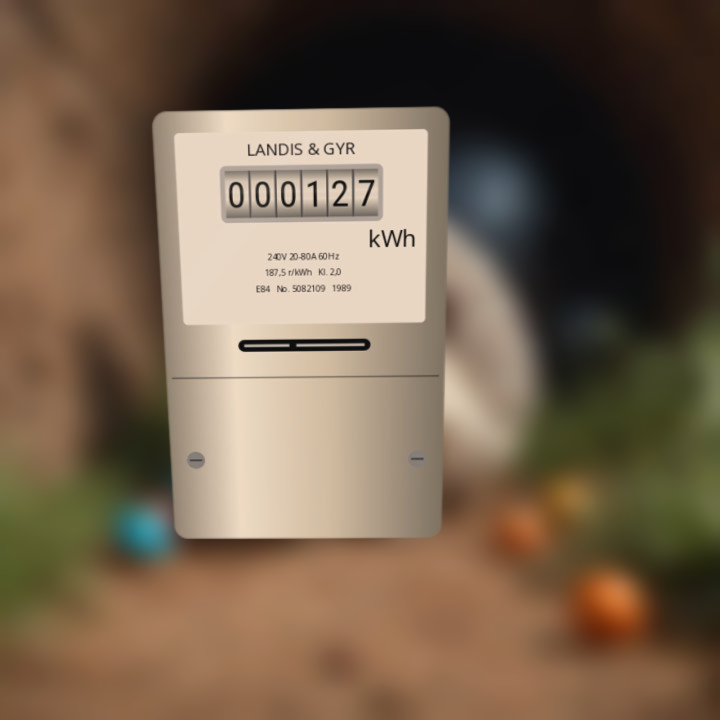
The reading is 127 kWh
